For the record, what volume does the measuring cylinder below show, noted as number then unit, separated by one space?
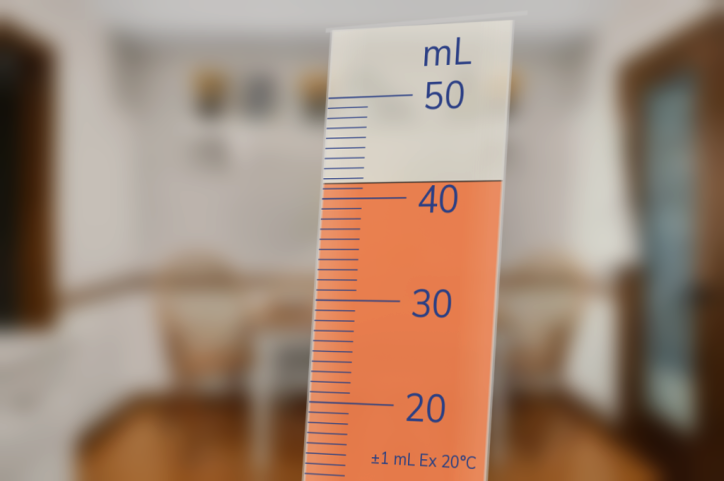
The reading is 41.5 mL
